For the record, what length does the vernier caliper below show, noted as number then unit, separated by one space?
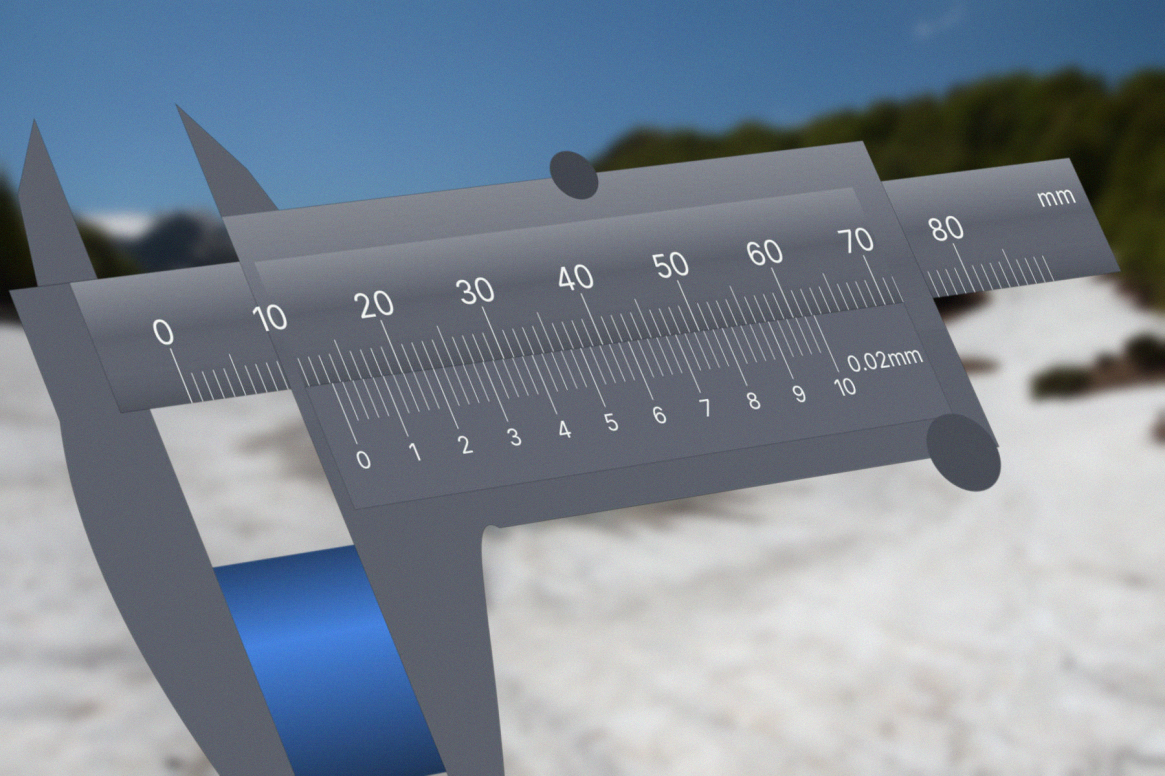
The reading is 13.2 mm
